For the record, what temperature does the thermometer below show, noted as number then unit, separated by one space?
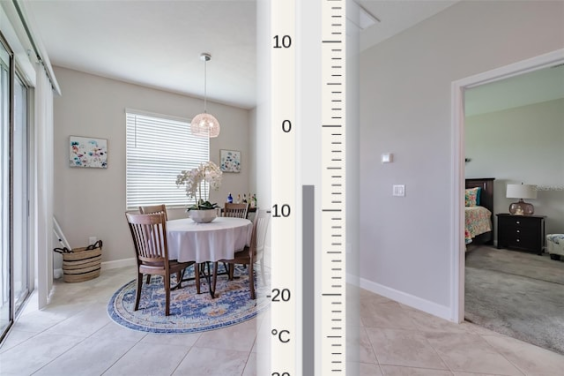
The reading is -7 °C
